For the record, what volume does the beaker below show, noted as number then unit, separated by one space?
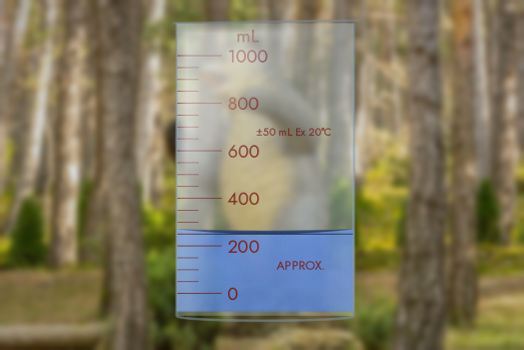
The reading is 250 mL
